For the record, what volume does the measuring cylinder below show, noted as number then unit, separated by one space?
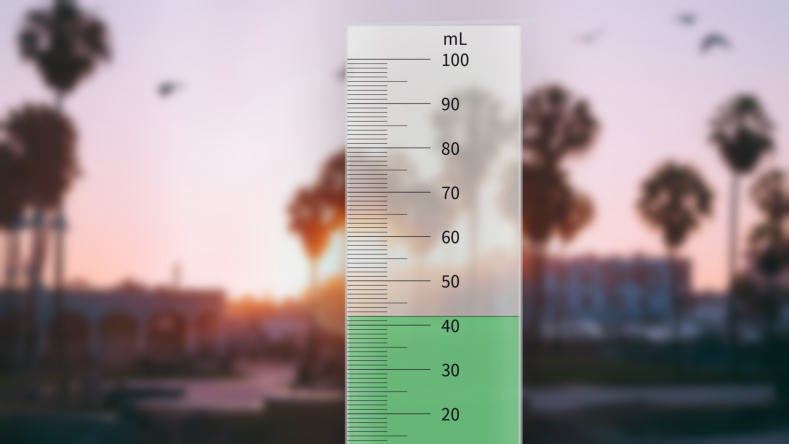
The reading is 42 mL
